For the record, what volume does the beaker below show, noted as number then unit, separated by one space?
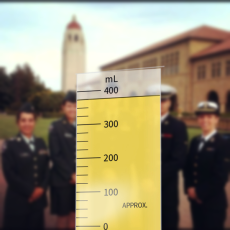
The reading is 375 mL
